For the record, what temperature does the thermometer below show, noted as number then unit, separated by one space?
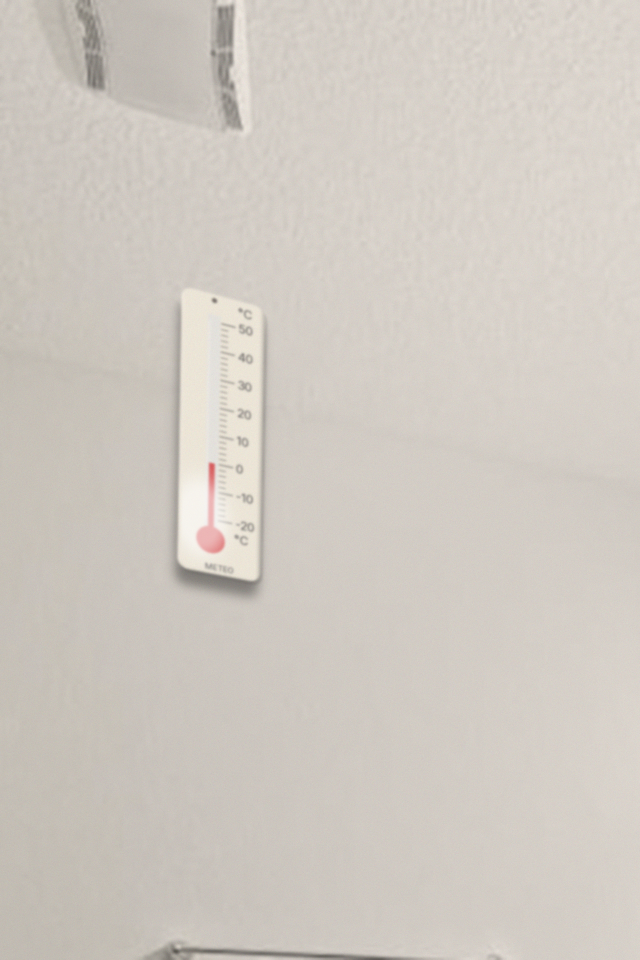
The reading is 0 °C
